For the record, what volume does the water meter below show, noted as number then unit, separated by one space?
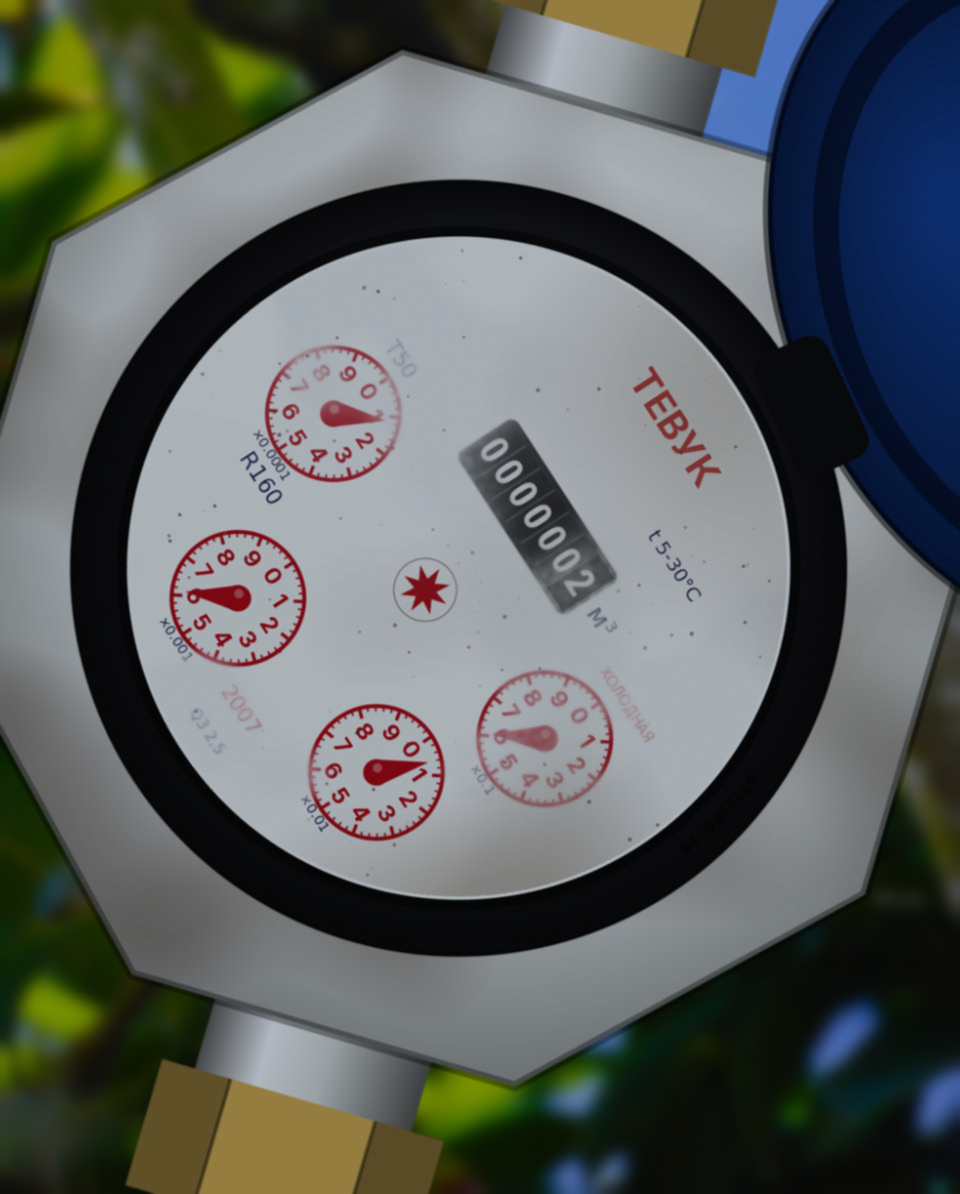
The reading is 2.6061 m³
